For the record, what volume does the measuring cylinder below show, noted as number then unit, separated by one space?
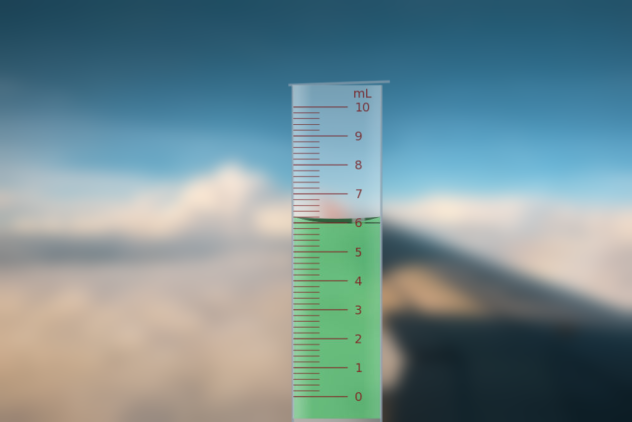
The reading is 6 mL
